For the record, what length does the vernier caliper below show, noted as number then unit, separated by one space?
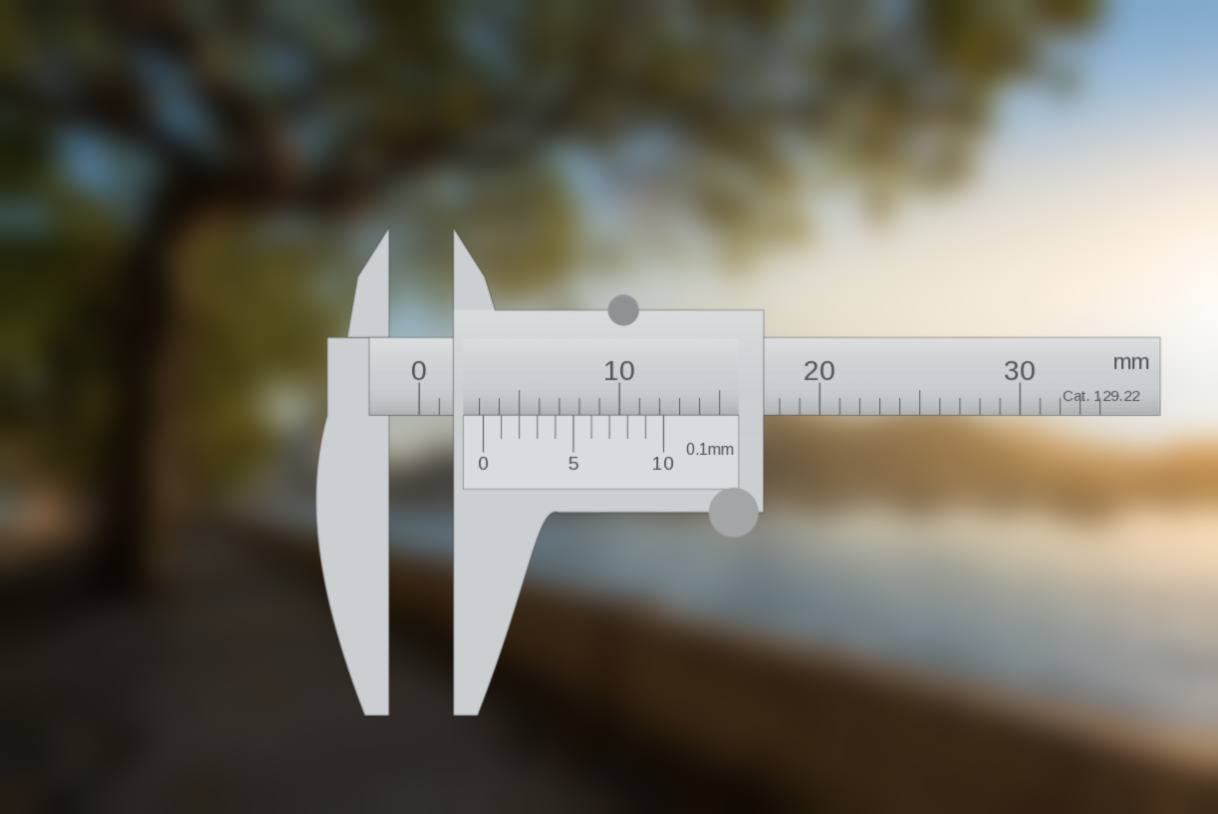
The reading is 3.2 mm
